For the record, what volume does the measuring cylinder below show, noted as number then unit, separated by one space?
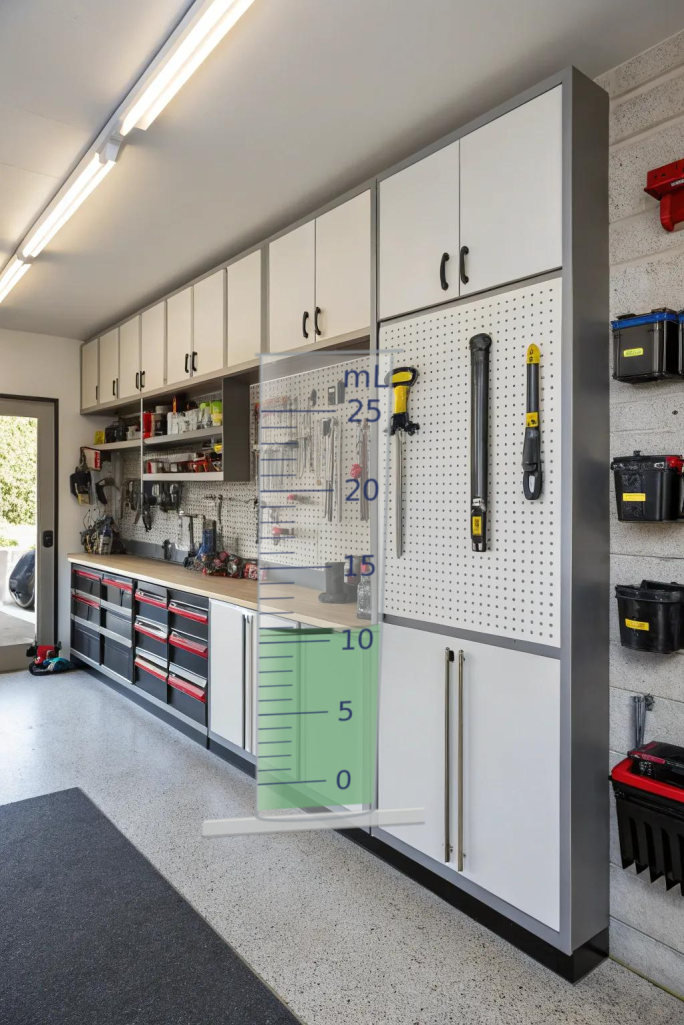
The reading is 10.5 mL
